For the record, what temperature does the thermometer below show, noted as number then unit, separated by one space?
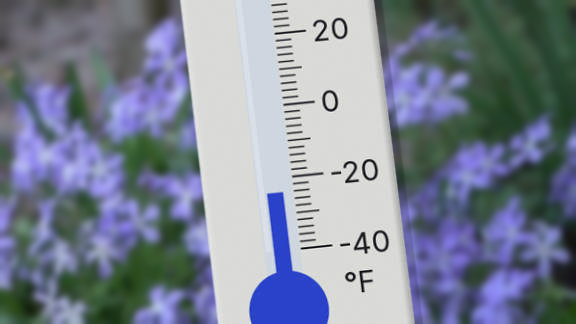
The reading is -24 °F
